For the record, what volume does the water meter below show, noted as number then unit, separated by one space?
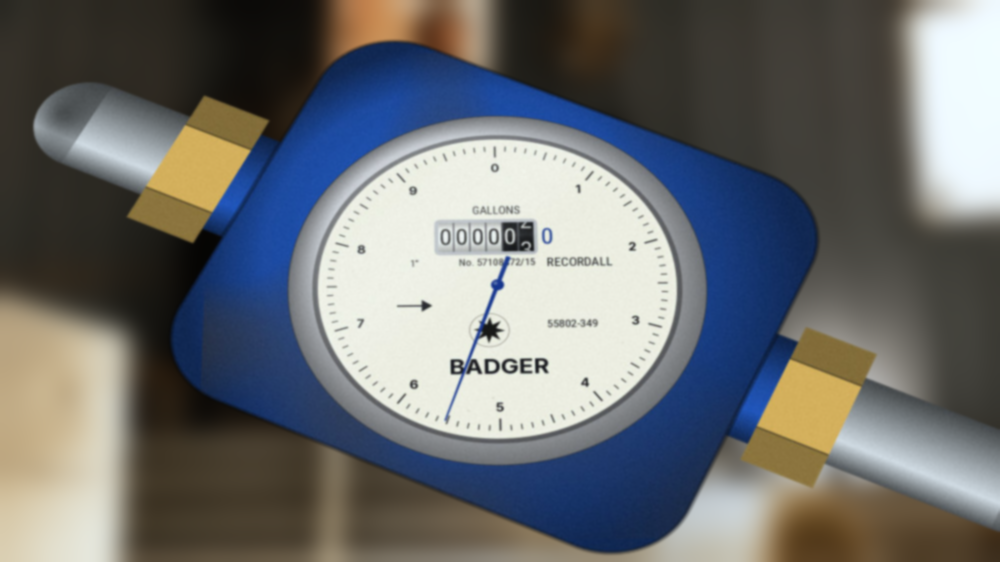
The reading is 25.5 gal
